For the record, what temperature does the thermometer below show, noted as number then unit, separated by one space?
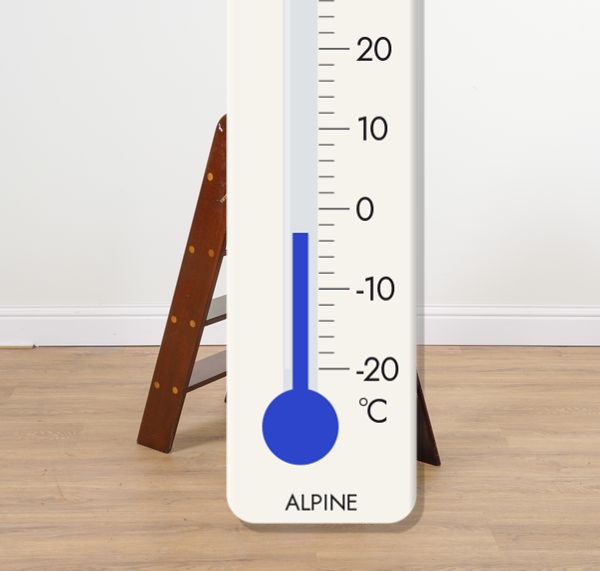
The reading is -3 °C
